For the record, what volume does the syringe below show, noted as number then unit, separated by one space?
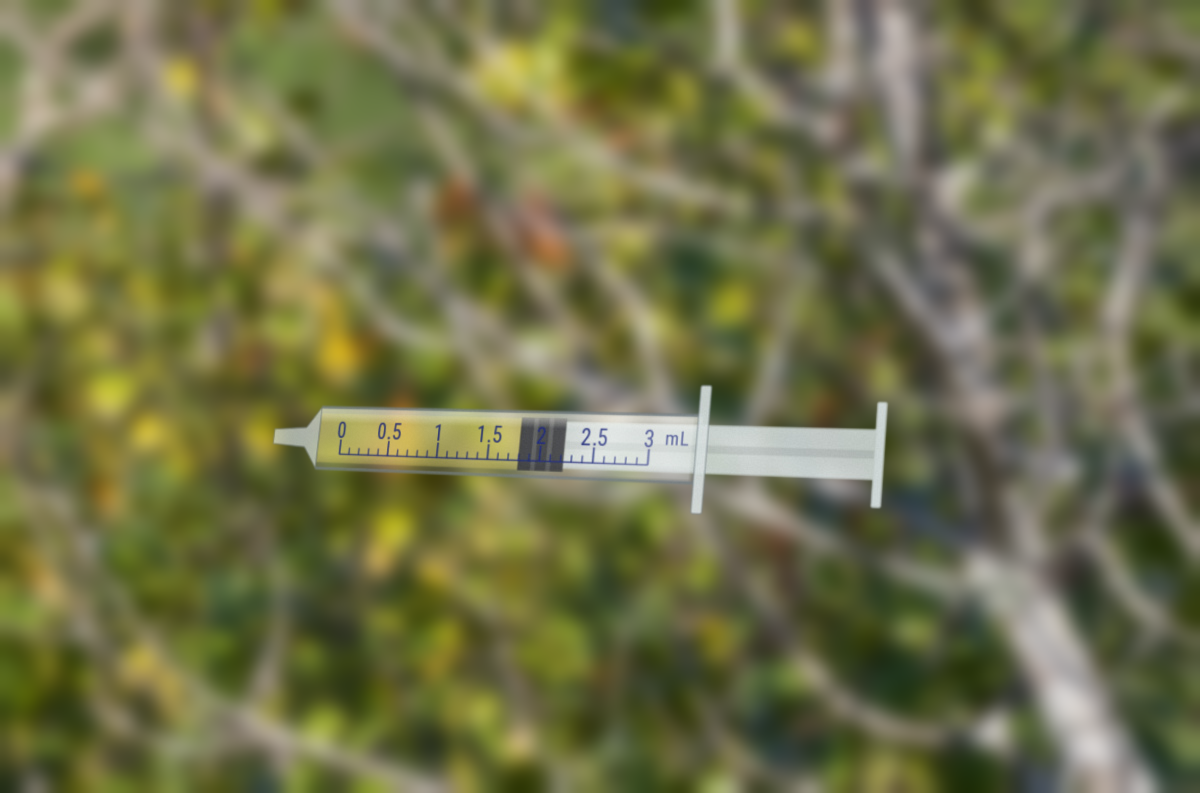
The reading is 1.8 mL
